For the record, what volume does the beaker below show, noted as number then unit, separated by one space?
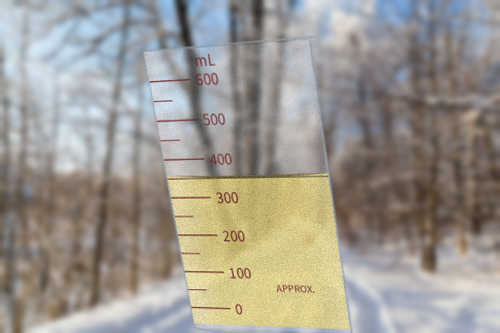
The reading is 350 mL
